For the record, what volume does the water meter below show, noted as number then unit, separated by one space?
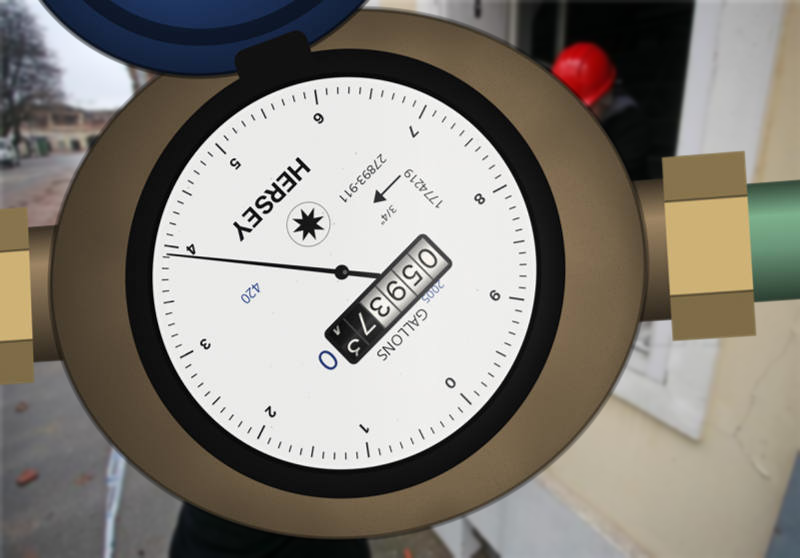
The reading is 593733.9 gal
